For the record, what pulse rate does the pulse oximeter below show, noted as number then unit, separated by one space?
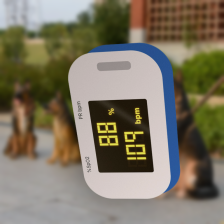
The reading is 109 bpm
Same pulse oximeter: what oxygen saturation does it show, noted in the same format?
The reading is 88 %
